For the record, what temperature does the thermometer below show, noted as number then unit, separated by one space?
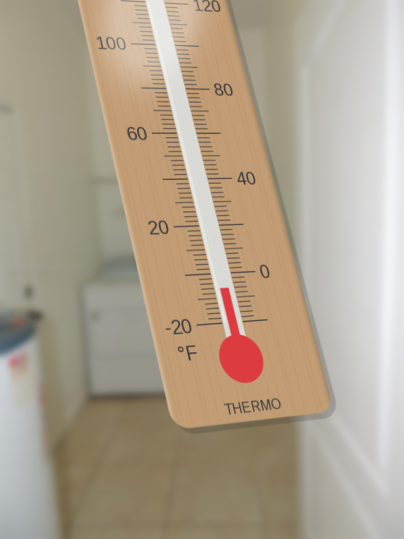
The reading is -6 °F
